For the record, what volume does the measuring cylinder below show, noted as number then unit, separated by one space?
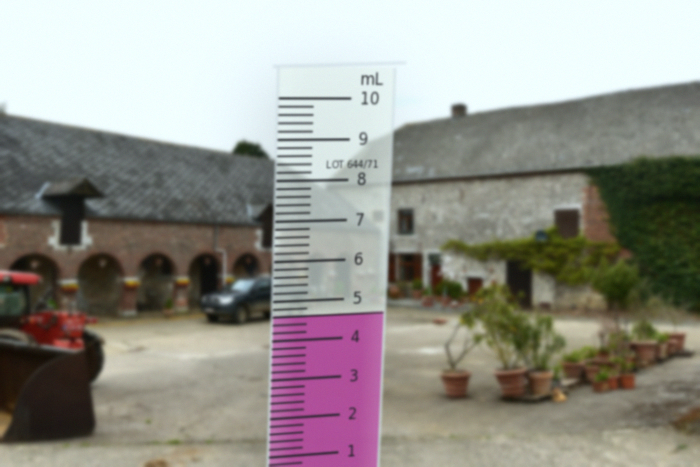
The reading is 4.6 mL
